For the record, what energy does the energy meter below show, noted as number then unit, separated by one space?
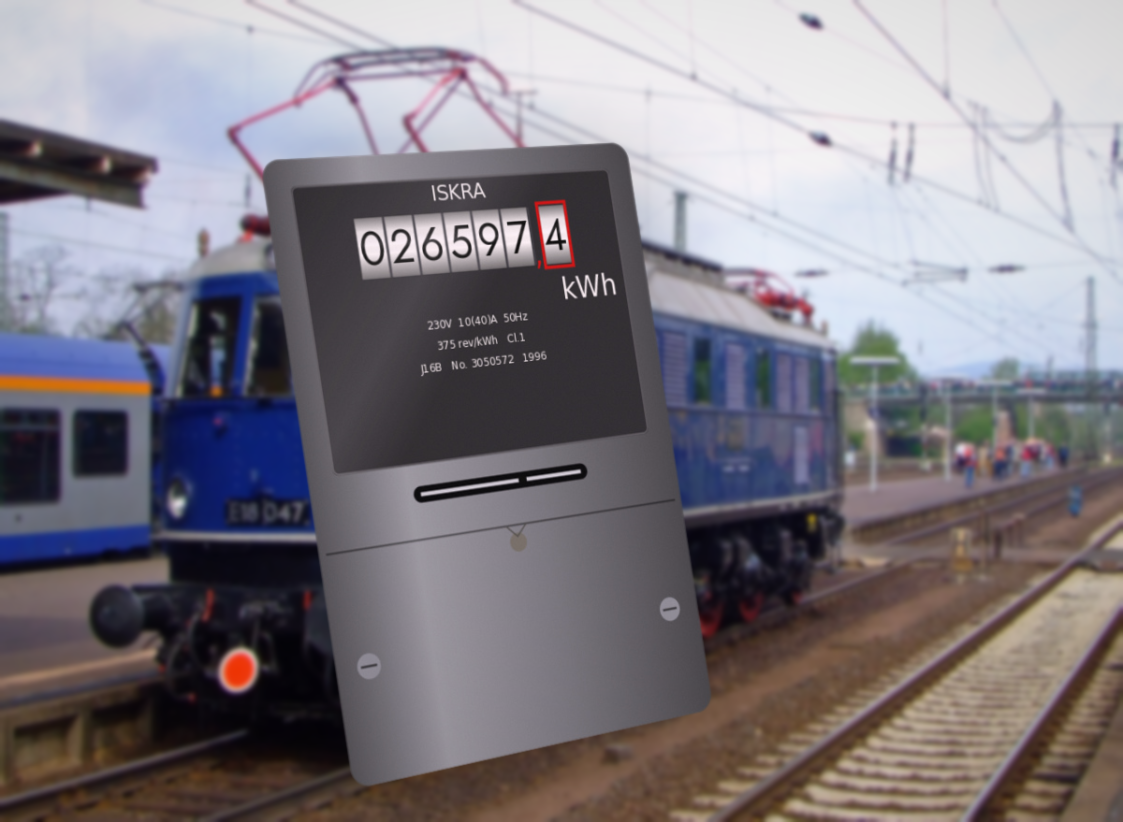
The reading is 26597.4 kWh
